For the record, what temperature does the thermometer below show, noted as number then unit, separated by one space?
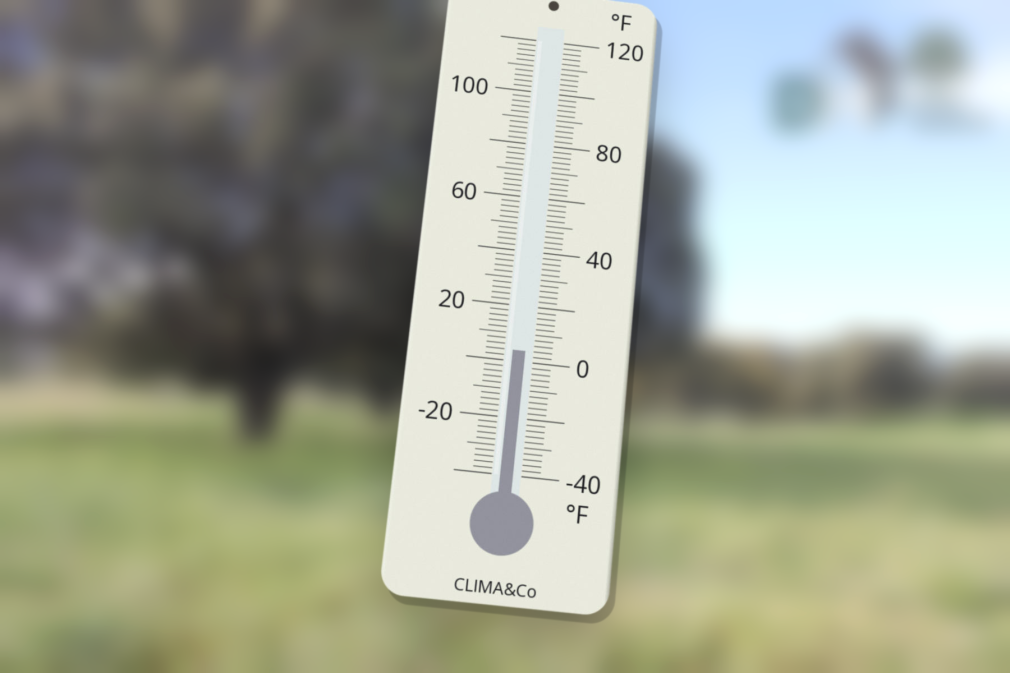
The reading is 4 °F
